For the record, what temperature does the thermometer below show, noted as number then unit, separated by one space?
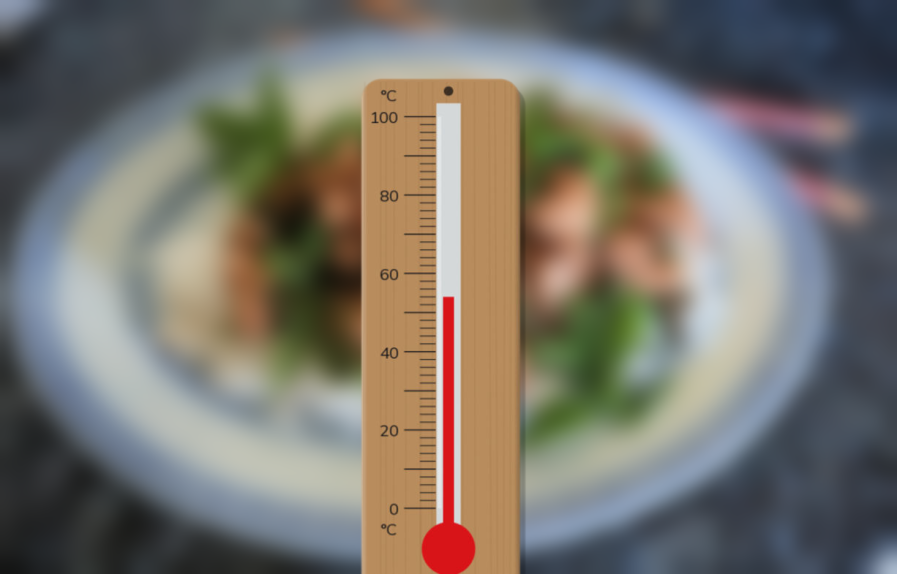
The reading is 54 °C
